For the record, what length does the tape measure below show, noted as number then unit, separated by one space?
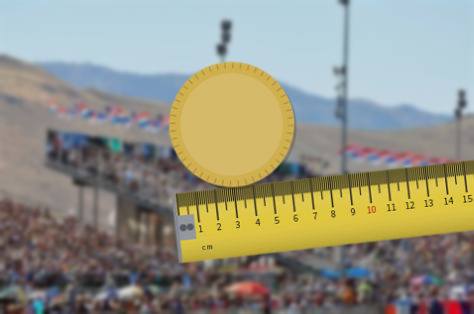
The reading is 6.5 cm
